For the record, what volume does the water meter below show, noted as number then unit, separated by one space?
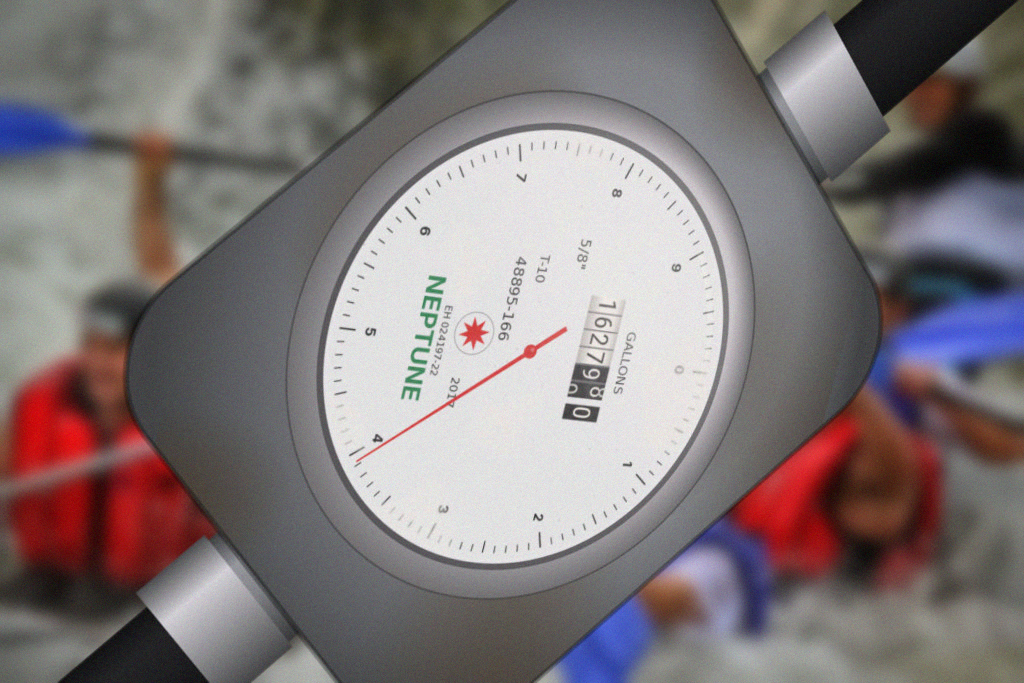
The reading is 1627983.9 gal
